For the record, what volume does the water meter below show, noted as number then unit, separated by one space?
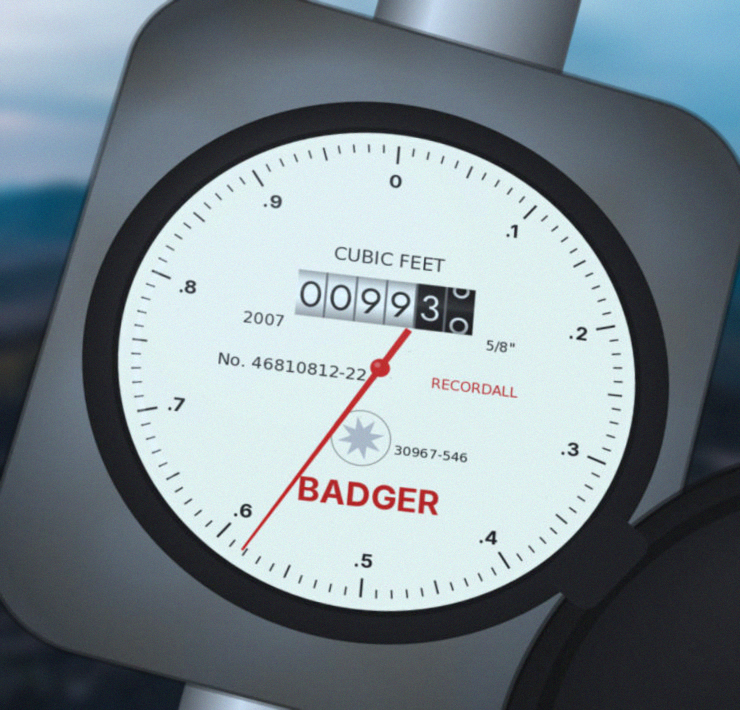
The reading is 9938.58 ft³
